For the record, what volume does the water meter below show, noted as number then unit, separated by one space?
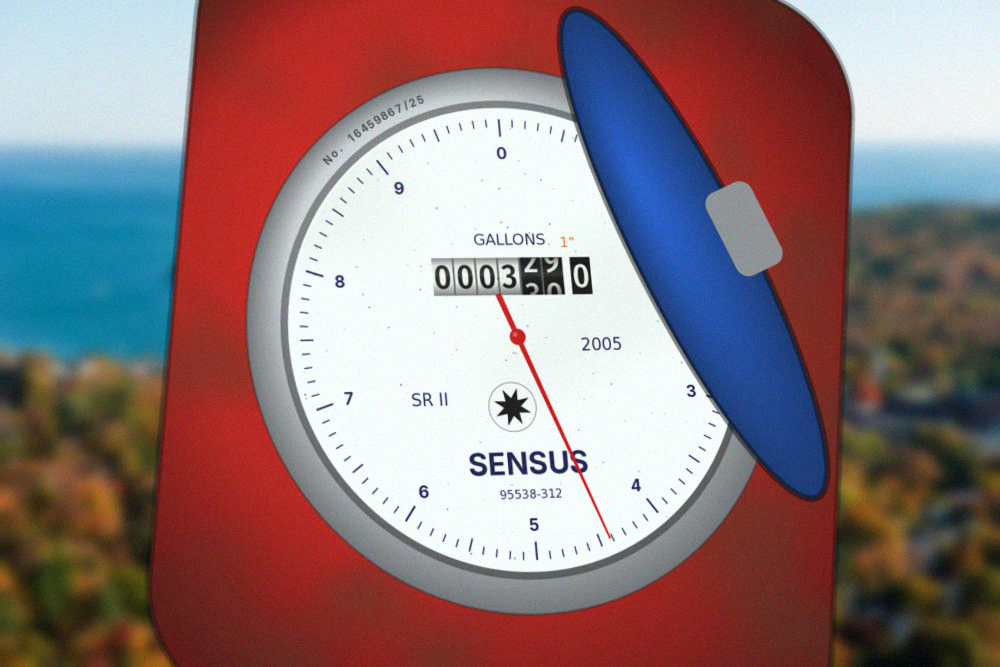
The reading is 3294.4 gal
